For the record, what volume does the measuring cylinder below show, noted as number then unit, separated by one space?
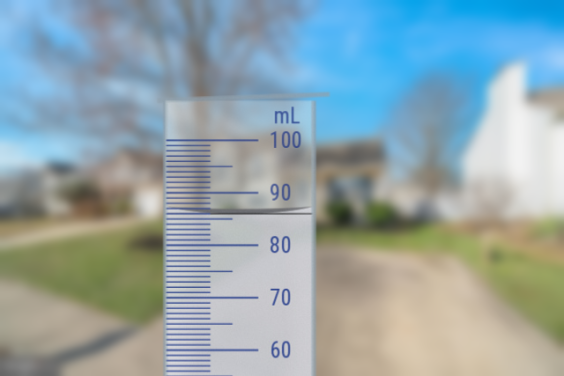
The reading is 86 mL
